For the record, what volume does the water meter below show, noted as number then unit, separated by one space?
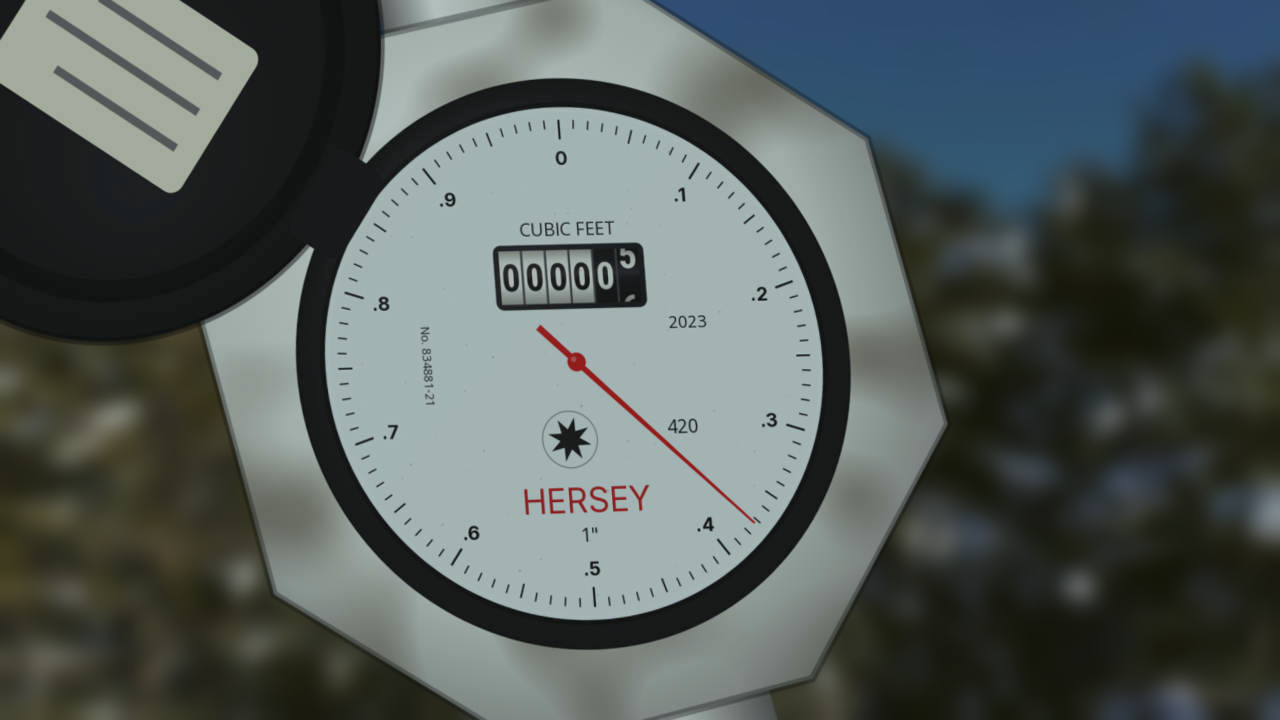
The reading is 5.37 ft³
